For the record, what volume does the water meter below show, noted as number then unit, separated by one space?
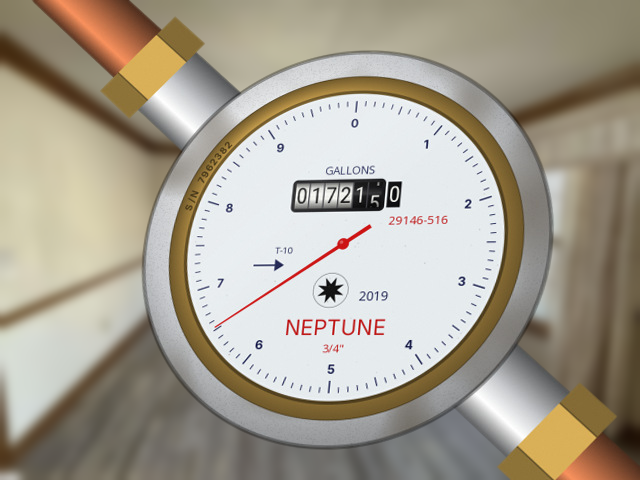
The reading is 172146.5 gal
